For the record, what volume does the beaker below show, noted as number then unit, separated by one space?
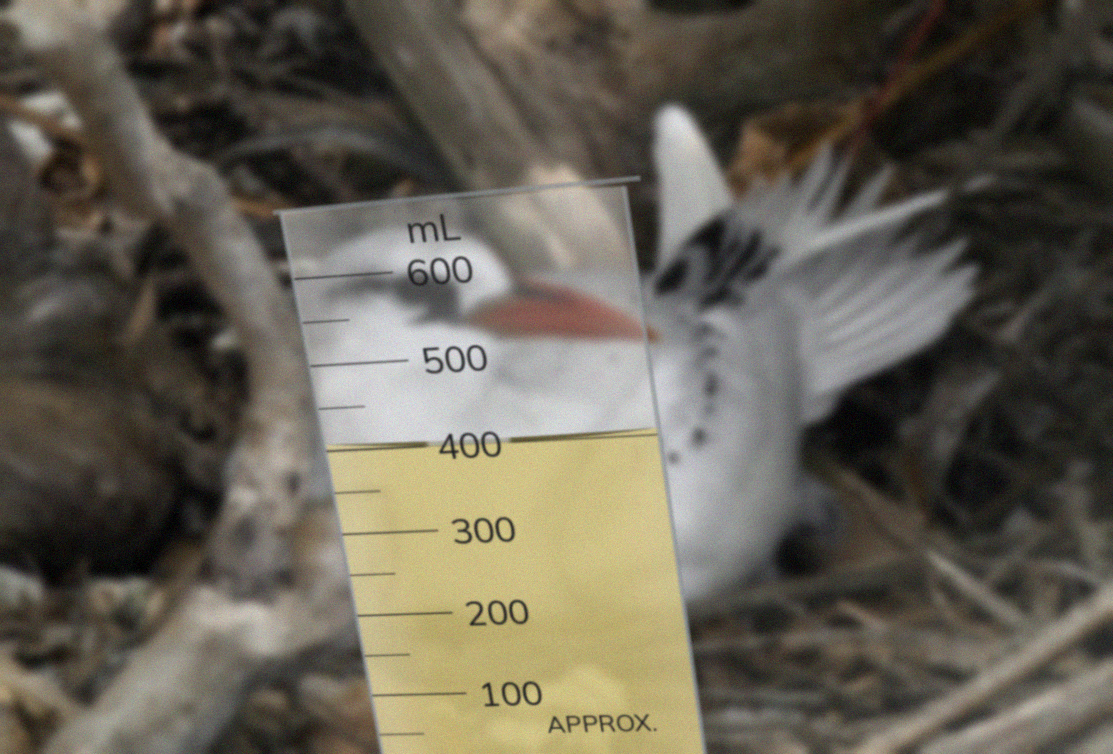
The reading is 400 mL
